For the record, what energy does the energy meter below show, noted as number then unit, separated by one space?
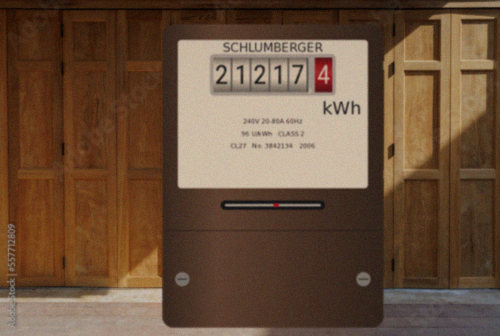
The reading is 21217.4 kWh
